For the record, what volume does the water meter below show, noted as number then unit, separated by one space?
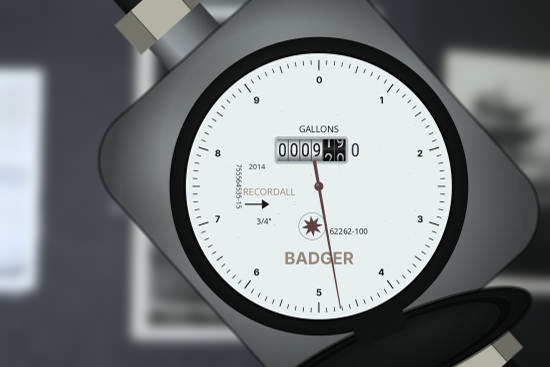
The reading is 9194.7 gal
